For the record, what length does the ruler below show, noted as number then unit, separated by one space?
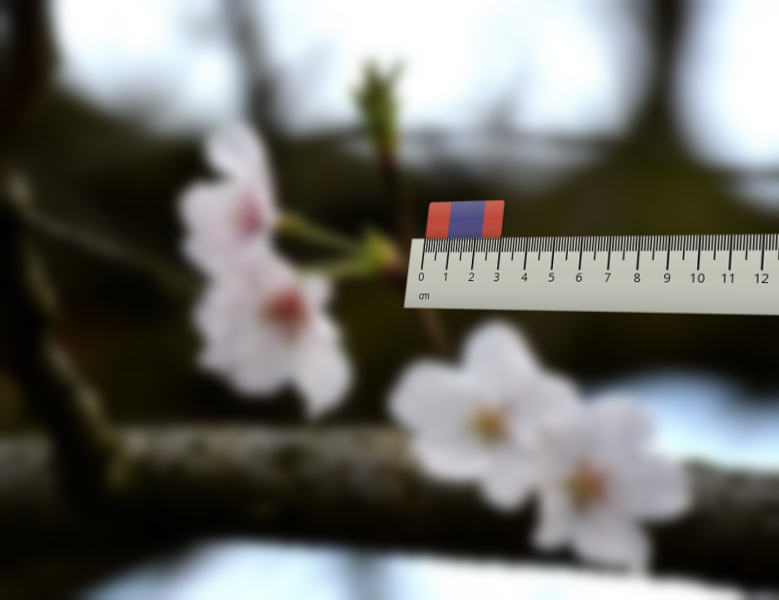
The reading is 3 cm
